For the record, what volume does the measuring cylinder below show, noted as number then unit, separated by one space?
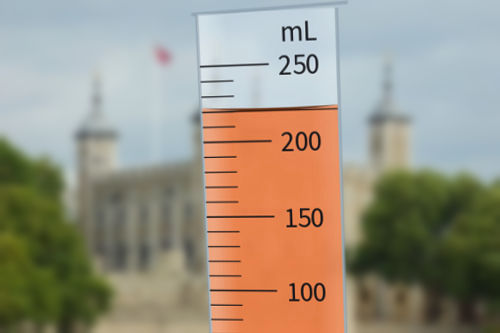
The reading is 220 mL
